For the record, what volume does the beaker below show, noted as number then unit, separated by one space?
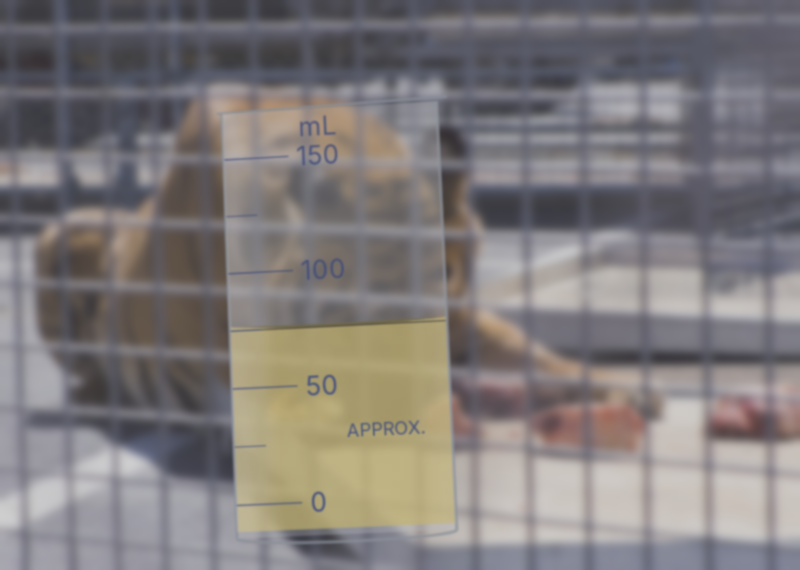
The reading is 75 mL
